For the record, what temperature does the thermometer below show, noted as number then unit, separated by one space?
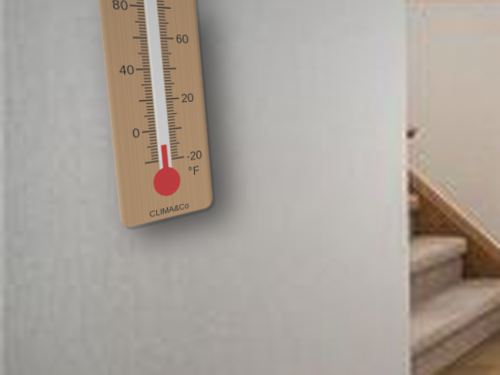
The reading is -10 °F
